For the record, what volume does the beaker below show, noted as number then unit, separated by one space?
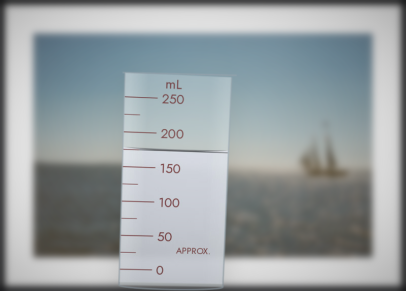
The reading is 175 mL
